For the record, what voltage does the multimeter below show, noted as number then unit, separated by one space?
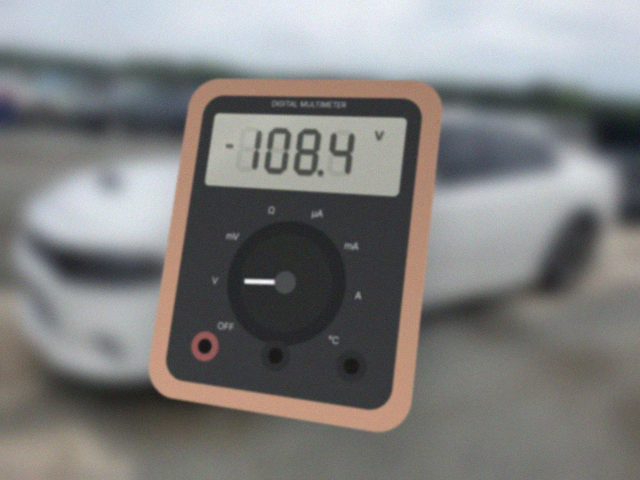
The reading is -108.4 V
